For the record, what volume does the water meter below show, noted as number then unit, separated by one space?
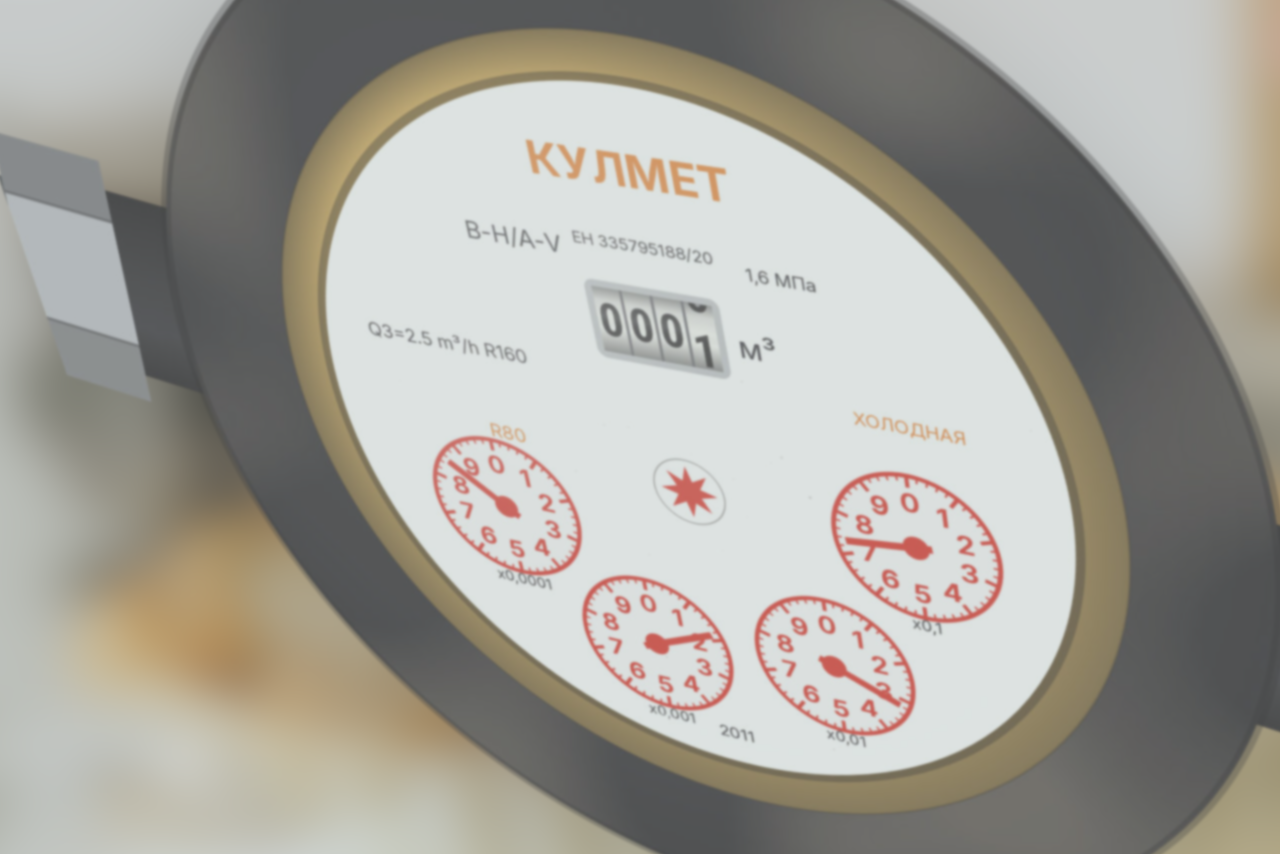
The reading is 0.7318 m³
